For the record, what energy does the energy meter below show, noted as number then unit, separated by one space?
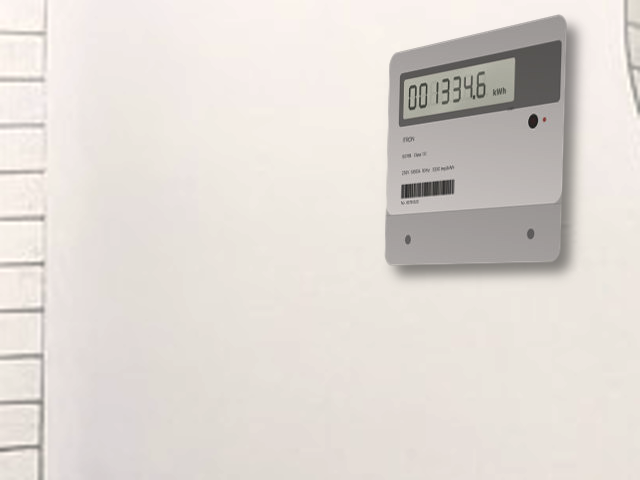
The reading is 1334.6 kWh
